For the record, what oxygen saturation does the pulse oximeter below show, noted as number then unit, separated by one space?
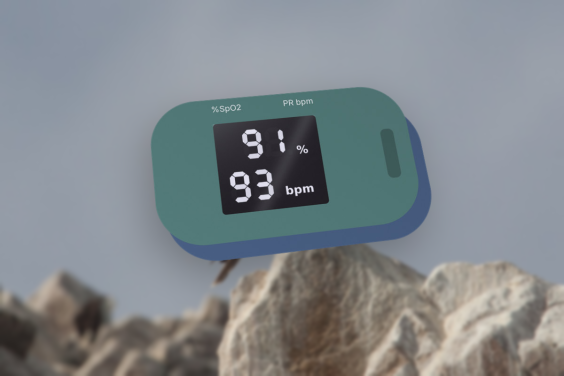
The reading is 91 %
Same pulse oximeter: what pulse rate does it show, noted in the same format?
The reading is 93 bpm
